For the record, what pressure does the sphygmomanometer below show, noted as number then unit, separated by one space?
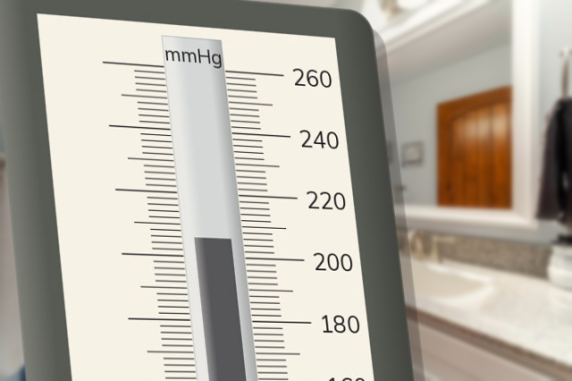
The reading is 206 mmHg
